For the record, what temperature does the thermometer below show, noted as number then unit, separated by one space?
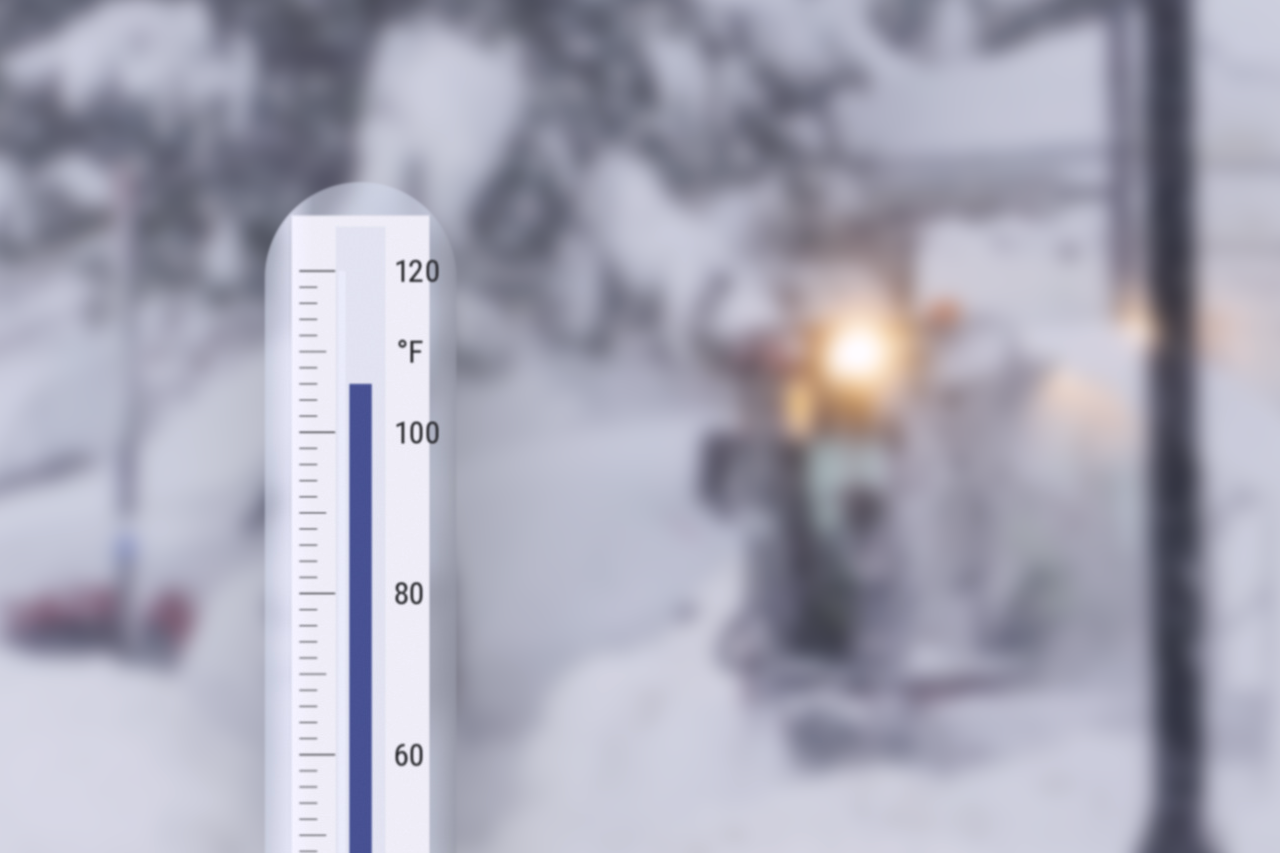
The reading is 106 °F
